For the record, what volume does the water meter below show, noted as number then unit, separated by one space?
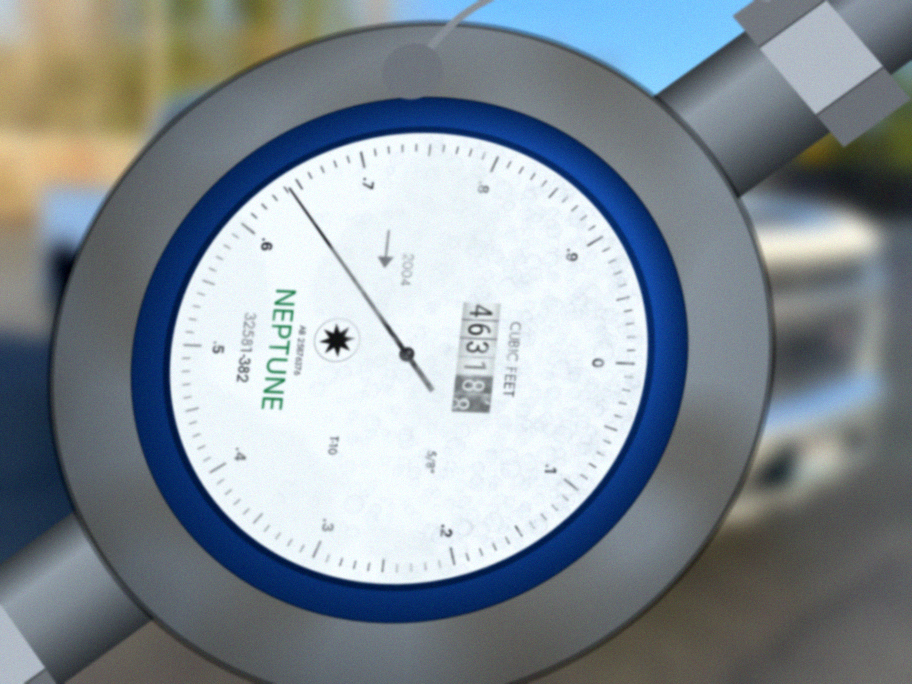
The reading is 463187.64 ft³
